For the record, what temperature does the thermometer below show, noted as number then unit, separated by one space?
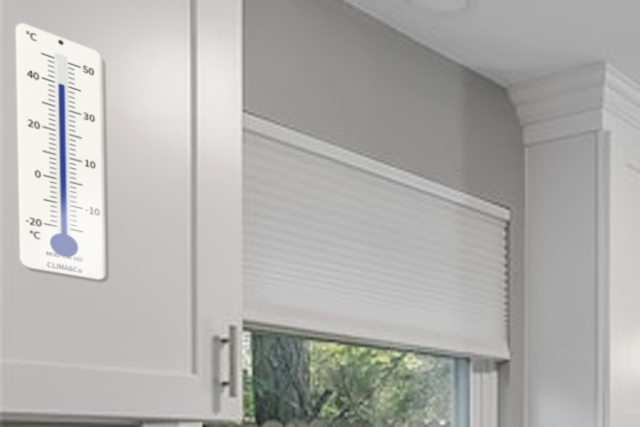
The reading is 40 °C
